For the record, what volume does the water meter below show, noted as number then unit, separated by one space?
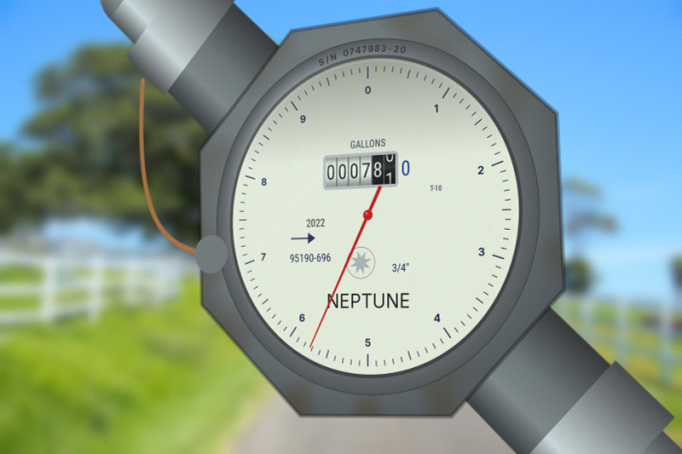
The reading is 7805.7 gal
